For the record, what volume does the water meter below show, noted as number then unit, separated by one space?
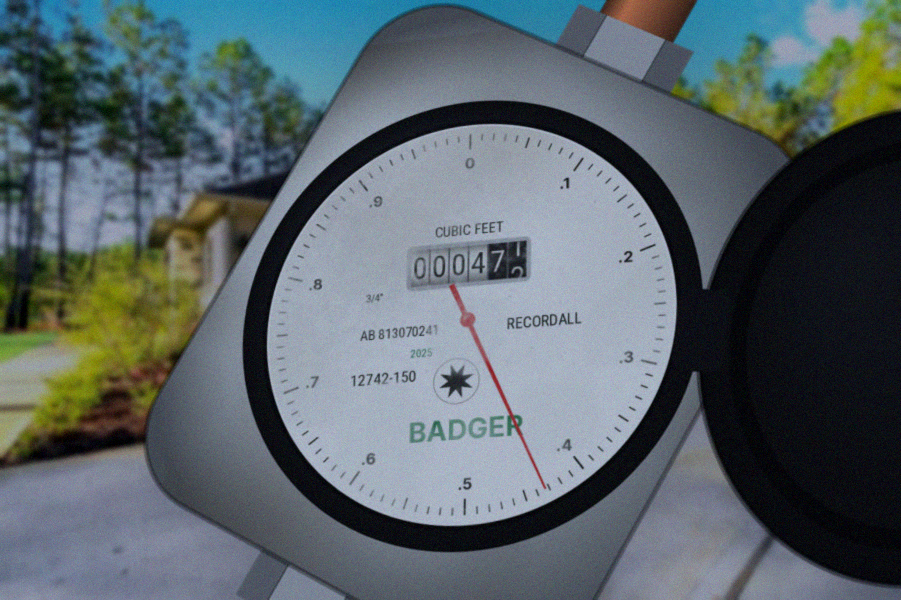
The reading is 471.43 ft³
